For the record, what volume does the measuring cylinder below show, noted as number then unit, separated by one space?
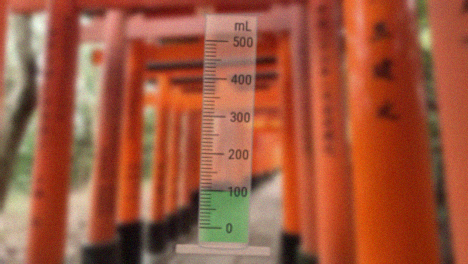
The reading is 100 mL
